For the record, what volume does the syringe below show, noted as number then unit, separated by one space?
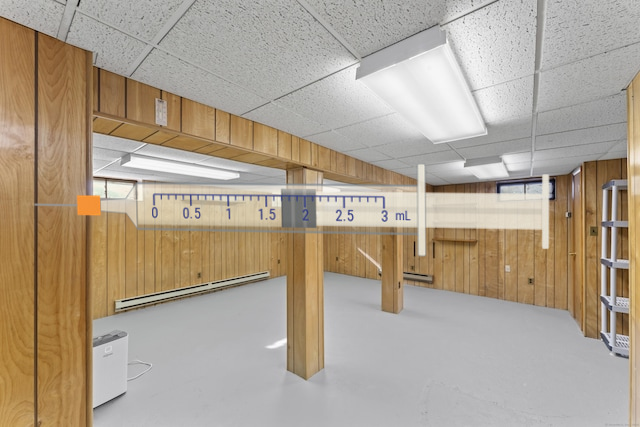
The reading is 1.7 mL
